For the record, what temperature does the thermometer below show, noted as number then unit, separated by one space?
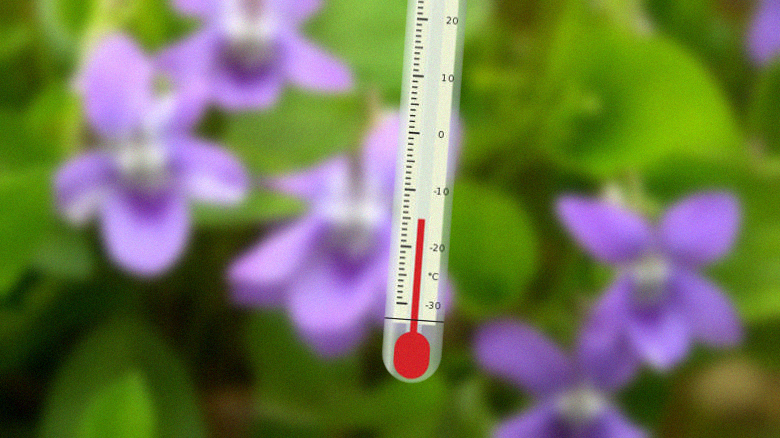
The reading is -15 °C
